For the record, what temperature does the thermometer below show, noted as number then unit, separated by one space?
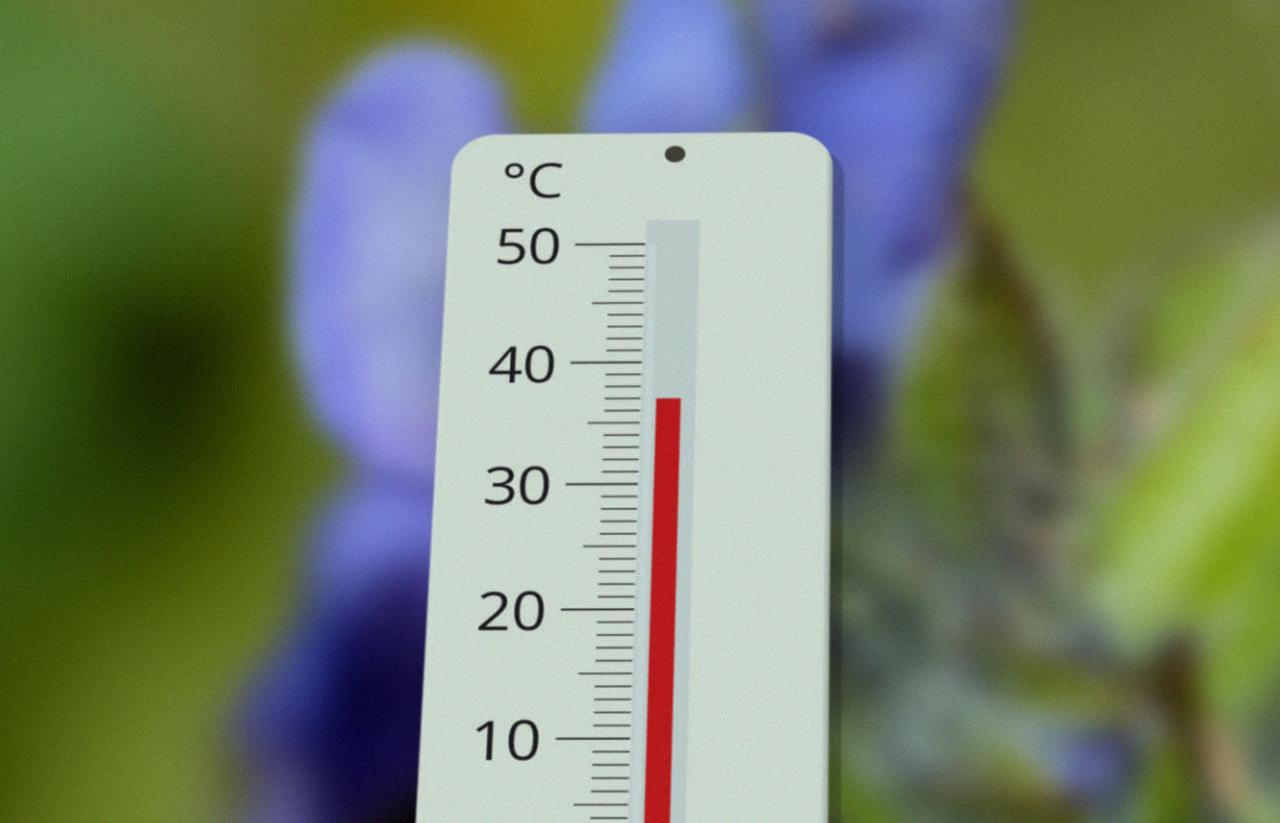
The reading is 37 °C
